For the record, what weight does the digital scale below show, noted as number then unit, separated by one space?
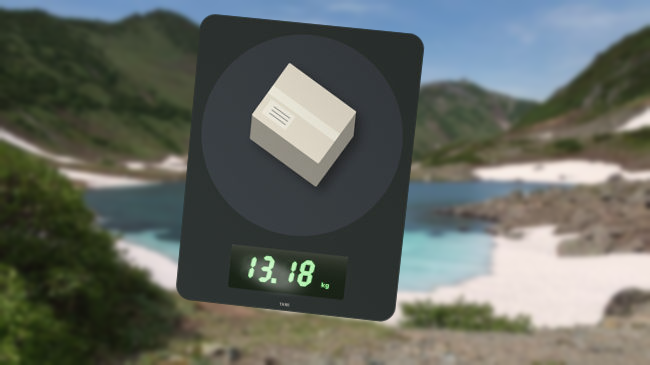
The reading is 13.18 kg
